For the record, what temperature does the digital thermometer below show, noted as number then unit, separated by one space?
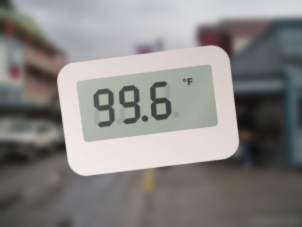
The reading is 99.6 °F
